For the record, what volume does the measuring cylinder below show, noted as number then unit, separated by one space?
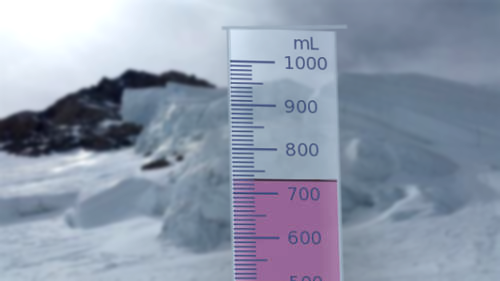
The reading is 730 mL
